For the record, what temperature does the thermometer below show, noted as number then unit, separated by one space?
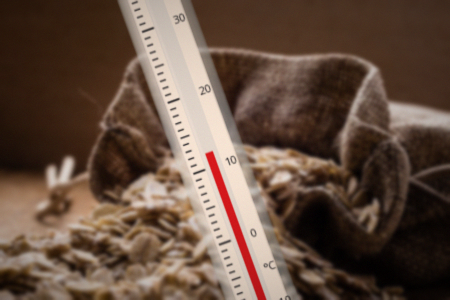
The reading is 12 °C
